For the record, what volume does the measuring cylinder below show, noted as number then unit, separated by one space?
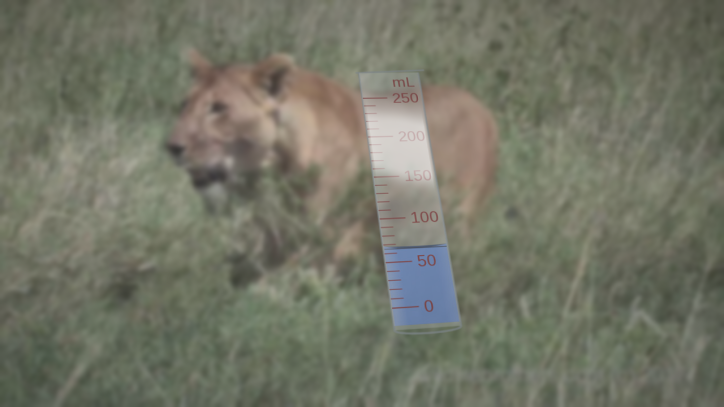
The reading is 65 mL
